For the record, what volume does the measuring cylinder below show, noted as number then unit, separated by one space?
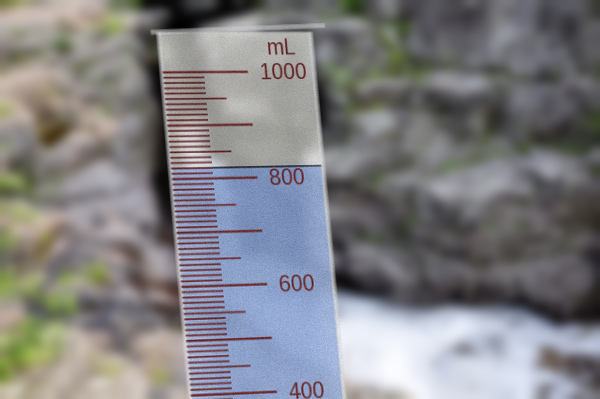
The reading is 820 mL
